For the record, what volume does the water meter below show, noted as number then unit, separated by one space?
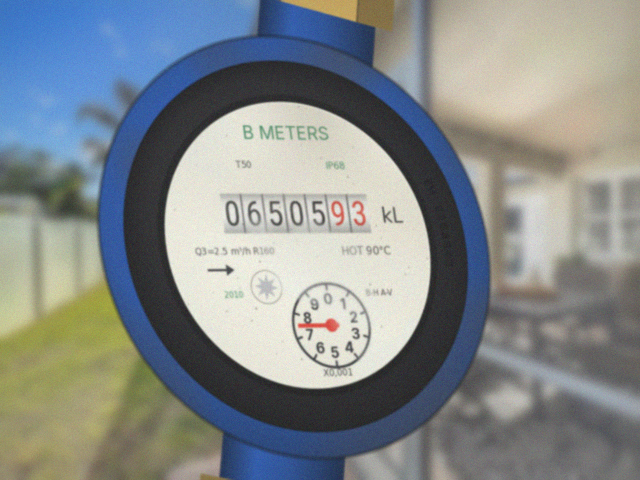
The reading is 6505.937 kL
